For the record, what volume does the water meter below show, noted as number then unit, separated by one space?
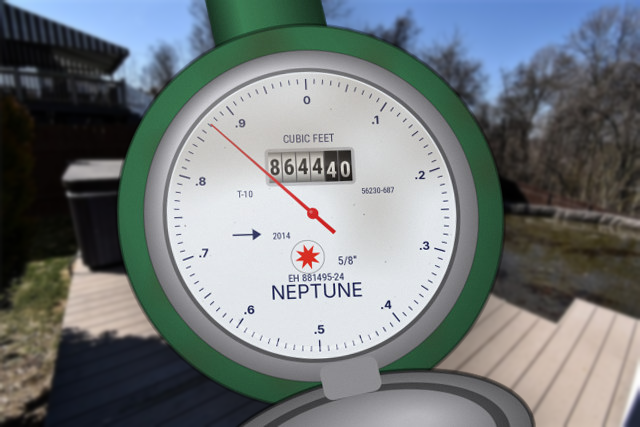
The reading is 864439.87 ft³
